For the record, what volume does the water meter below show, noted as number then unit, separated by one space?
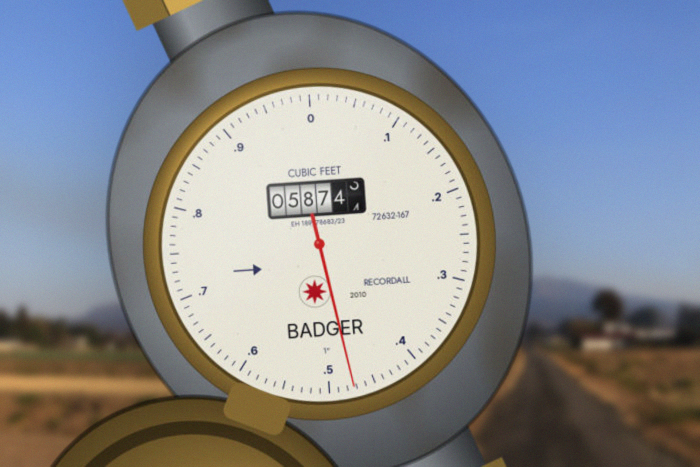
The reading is 58743.47 ft³
